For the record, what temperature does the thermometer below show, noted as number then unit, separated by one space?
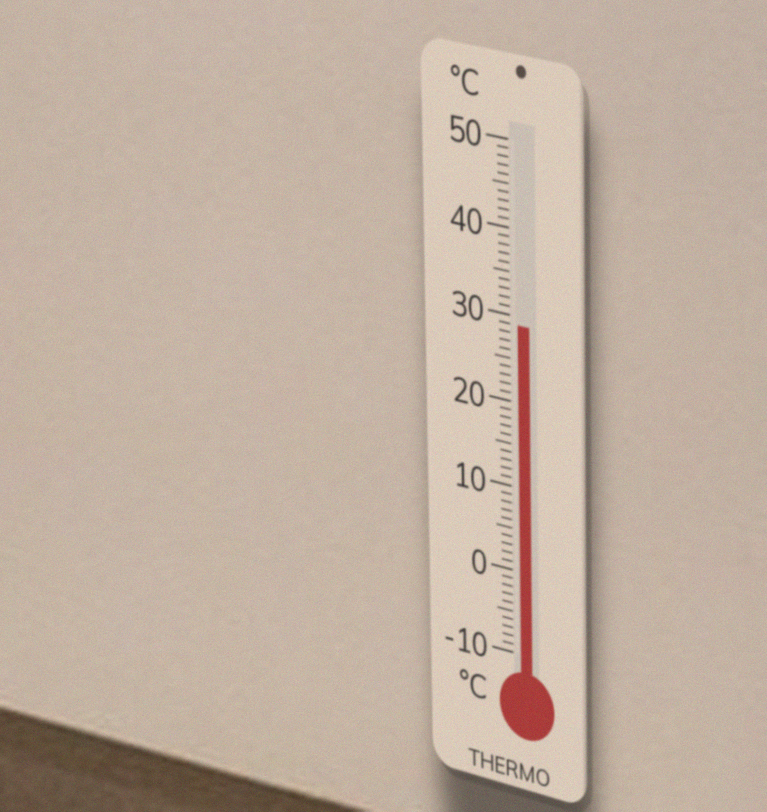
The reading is 29 °C
